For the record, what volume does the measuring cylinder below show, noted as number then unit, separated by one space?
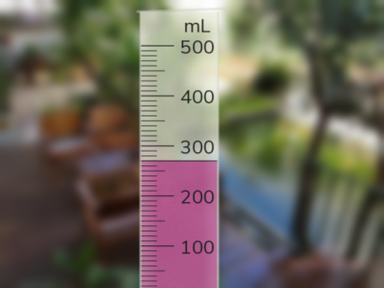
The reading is 270 mL
